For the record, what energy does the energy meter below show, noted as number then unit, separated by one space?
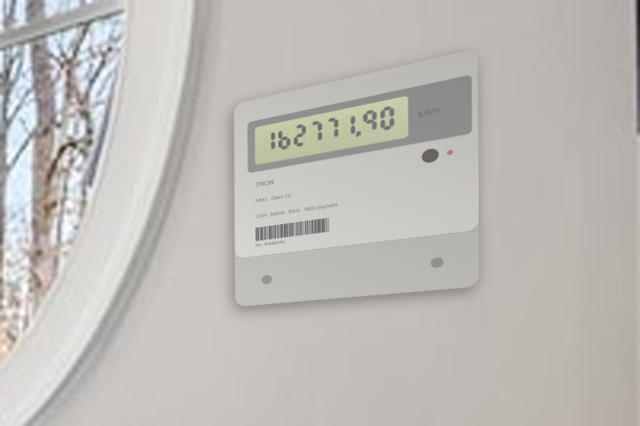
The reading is 162771.90 kWh
